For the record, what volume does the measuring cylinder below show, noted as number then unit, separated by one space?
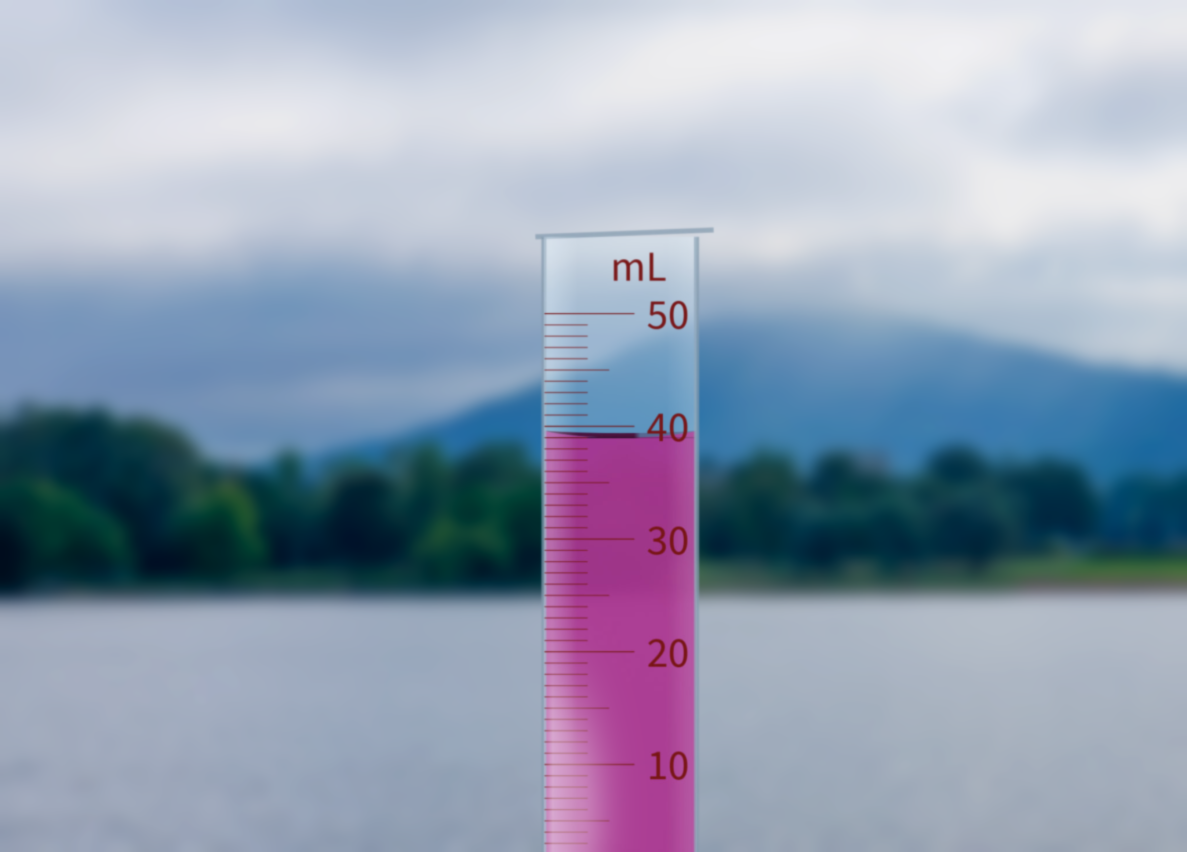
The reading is 39 mL
